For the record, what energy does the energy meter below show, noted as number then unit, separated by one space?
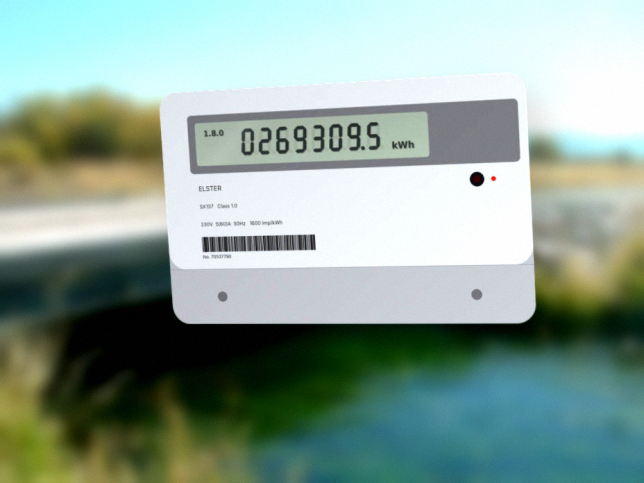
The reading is 269309.5 kWh
